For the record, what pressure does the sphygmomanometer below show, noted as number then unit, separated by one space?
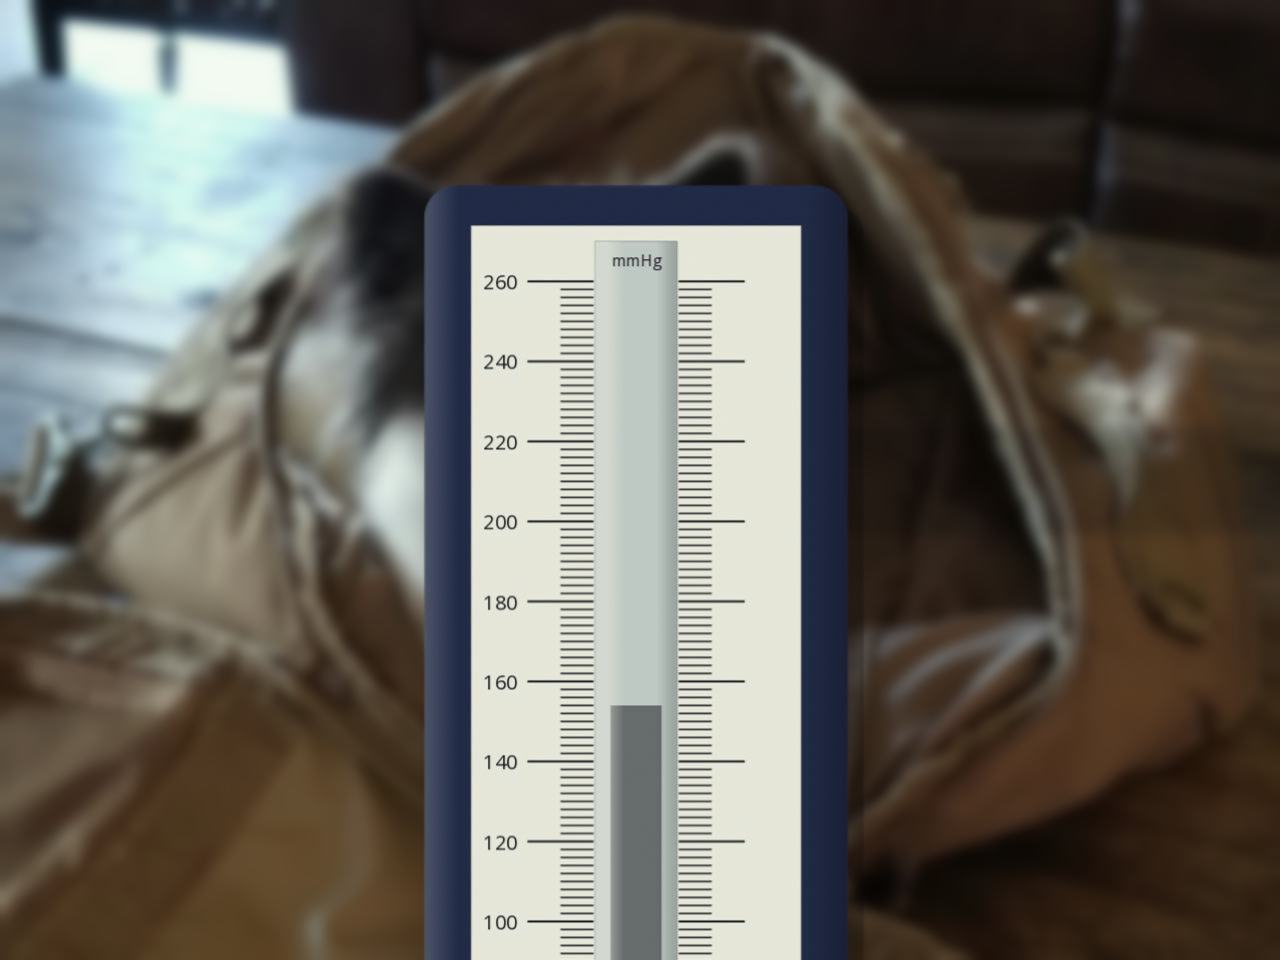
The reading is 154 mmHg
